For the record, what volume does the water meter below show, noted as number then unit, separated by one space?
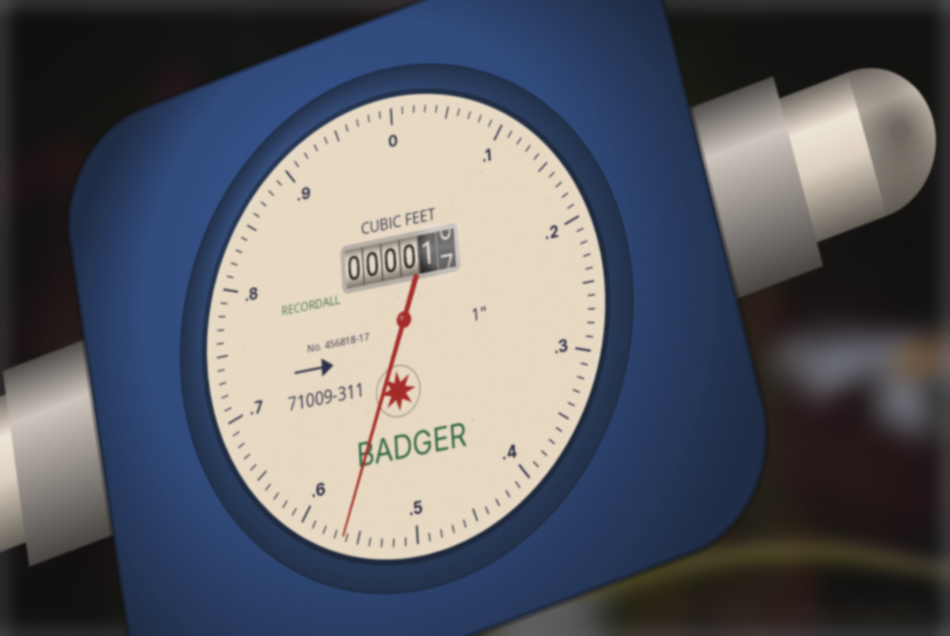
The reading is 16.56 ft³
